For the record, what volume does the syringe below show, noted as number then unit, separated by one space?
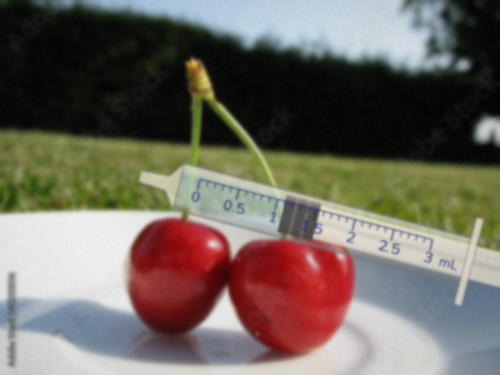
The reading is 1.1 mL
